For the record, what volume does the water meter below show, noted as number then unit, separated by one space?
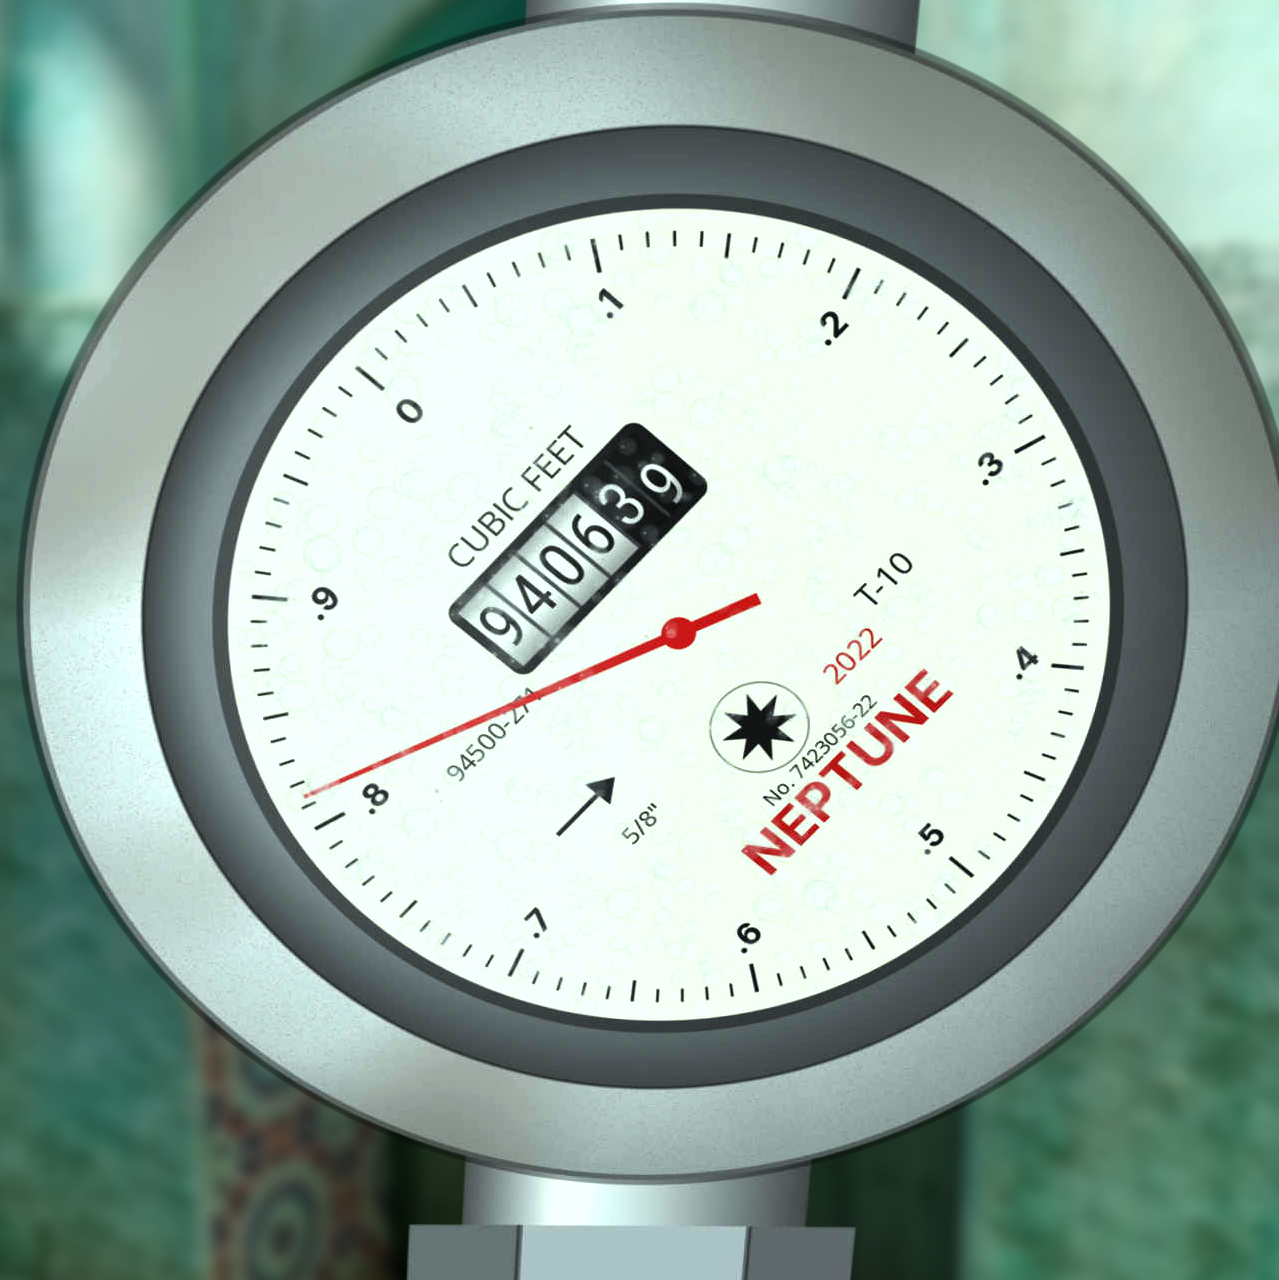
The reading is 940638.81 ft³
